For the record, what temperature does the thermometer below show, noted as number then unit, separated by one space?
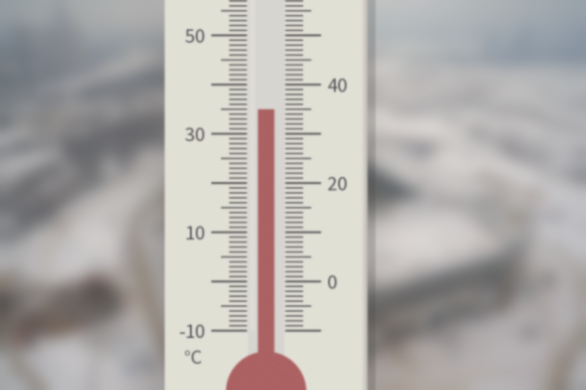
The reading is 35 °C
